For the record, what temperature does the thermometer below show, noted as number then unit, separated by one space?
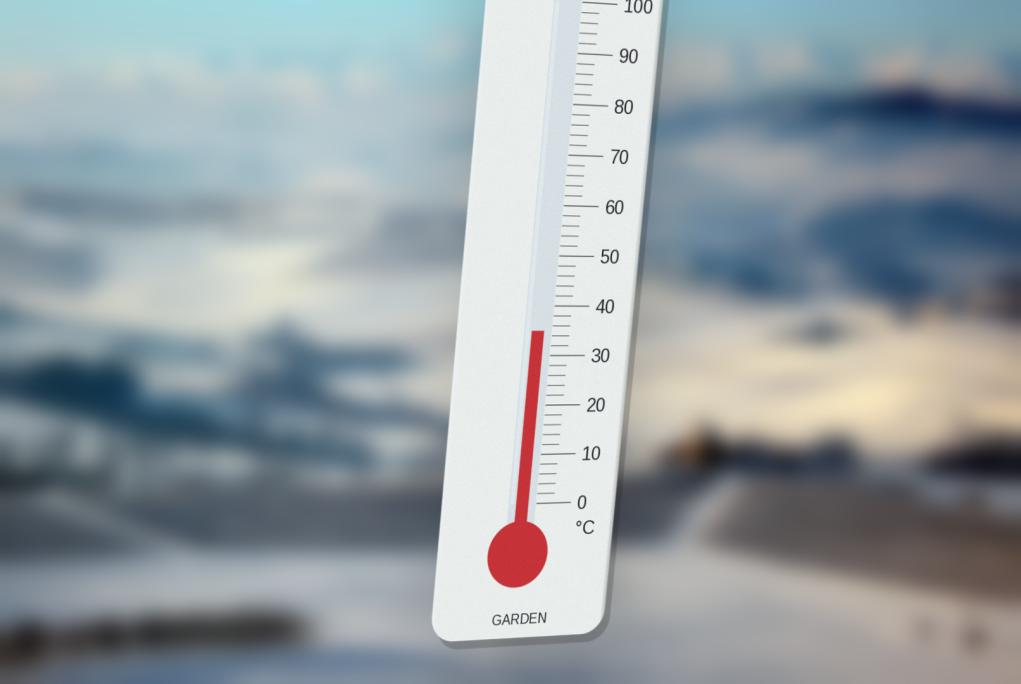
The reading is 35 °C
